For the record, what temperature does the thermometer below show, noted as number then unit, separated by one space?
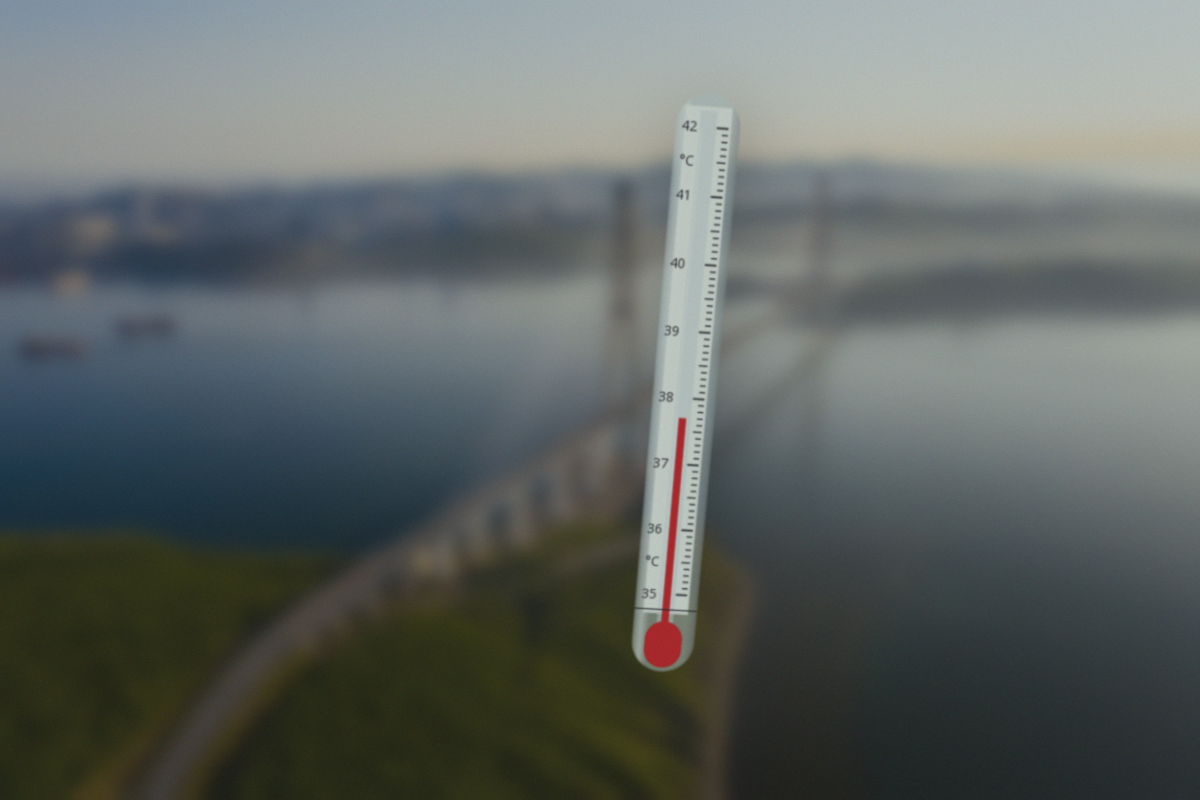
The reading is 37.7 °C
